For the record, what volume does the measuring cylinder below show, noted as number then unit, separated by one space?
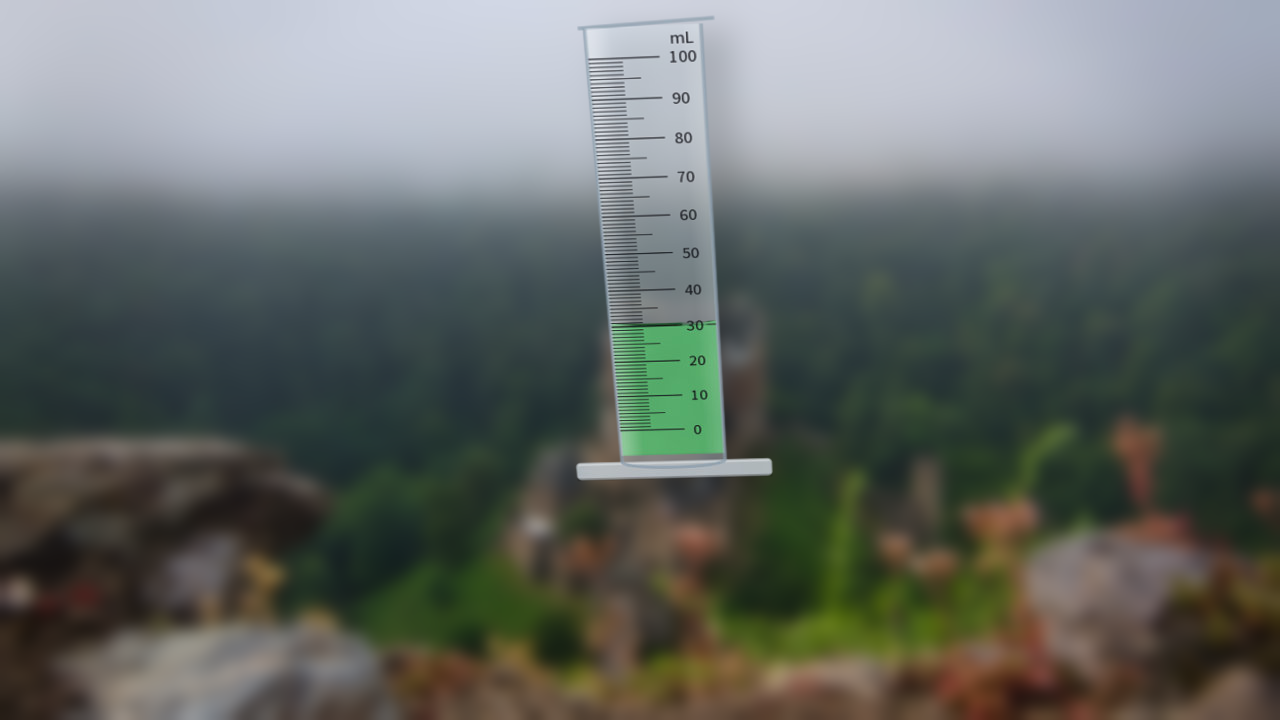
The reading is 30 mL
